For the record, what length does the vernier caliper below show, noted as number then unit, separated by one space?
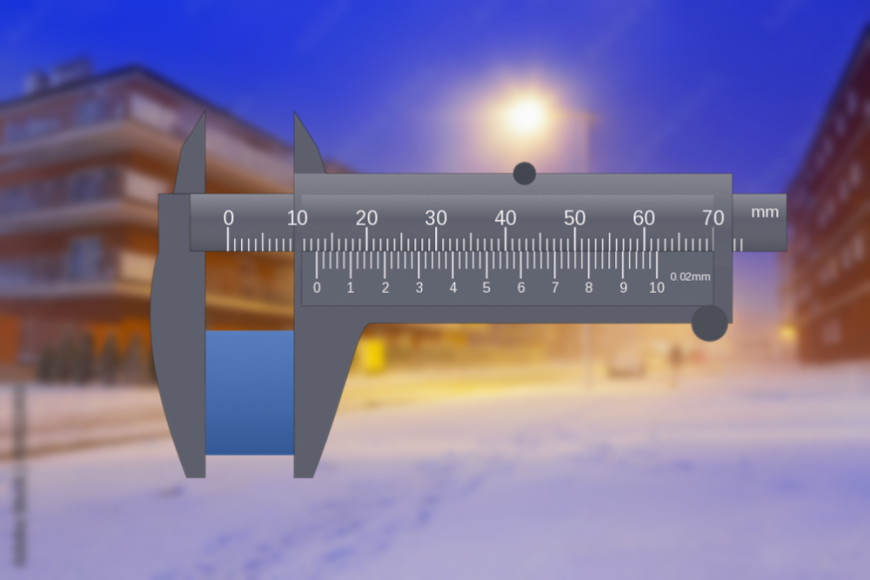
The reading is 12.8 mm
